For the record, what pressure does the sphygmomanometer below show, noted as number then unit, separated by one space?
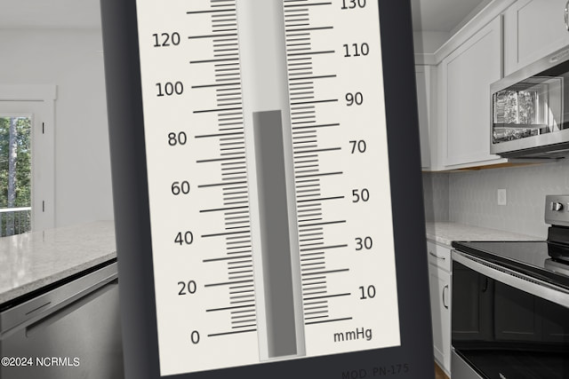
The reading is 88 mmHg
